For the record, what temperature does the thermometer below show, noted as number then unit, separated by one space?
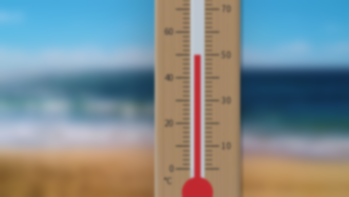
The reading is 50 °C
